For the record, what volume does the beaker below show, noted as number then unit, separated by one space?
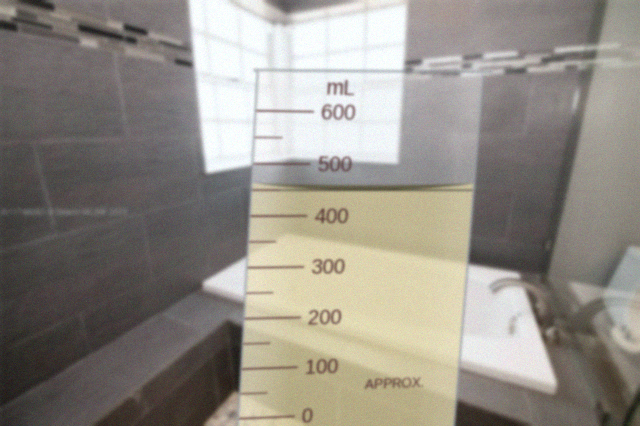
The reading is 450 mL
